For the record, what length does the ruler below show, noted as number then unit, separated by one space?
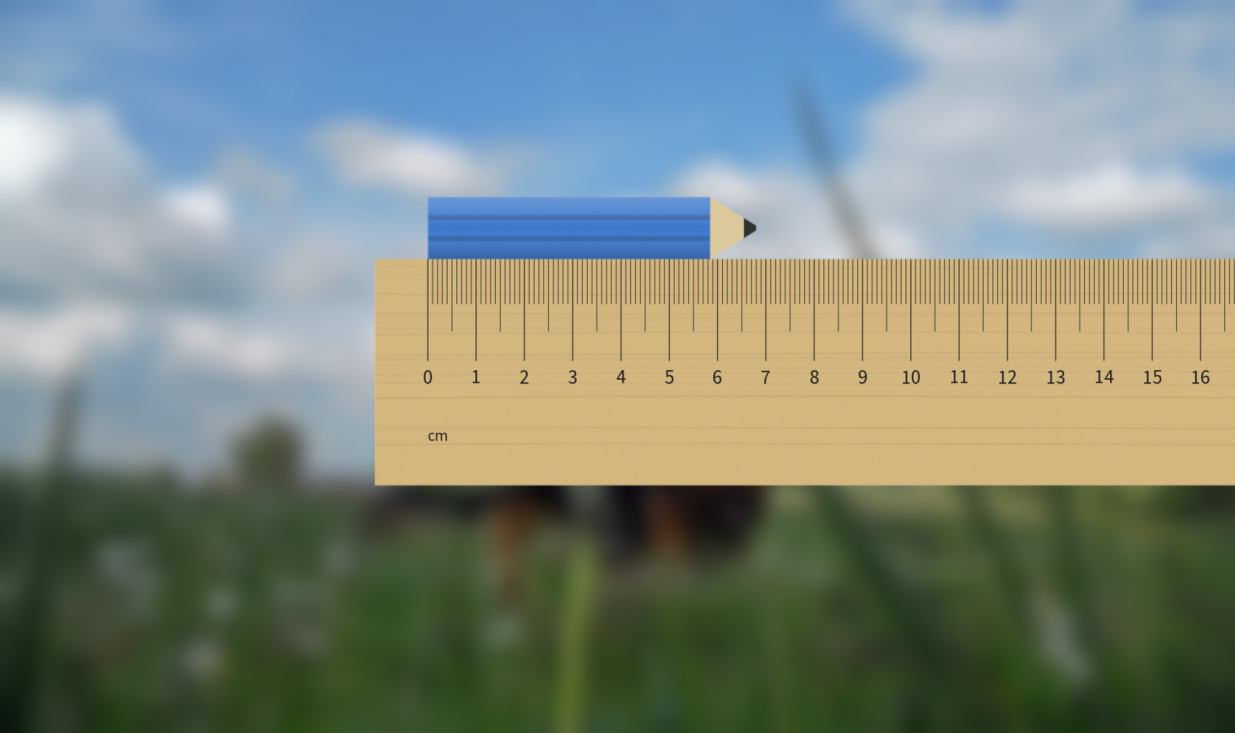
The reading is 6.8 cm
